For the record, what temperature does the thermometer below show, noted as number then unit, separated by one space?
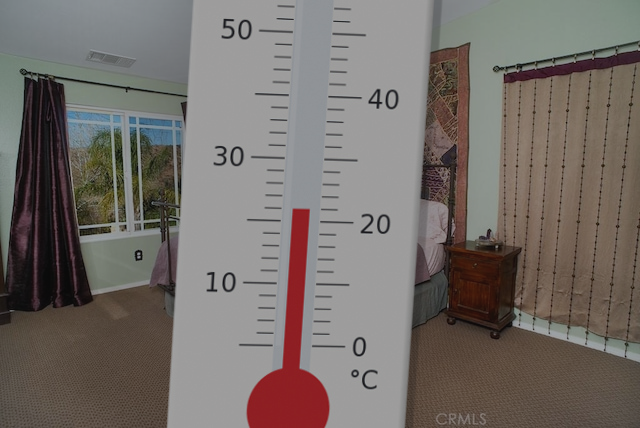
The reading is 22 °C
